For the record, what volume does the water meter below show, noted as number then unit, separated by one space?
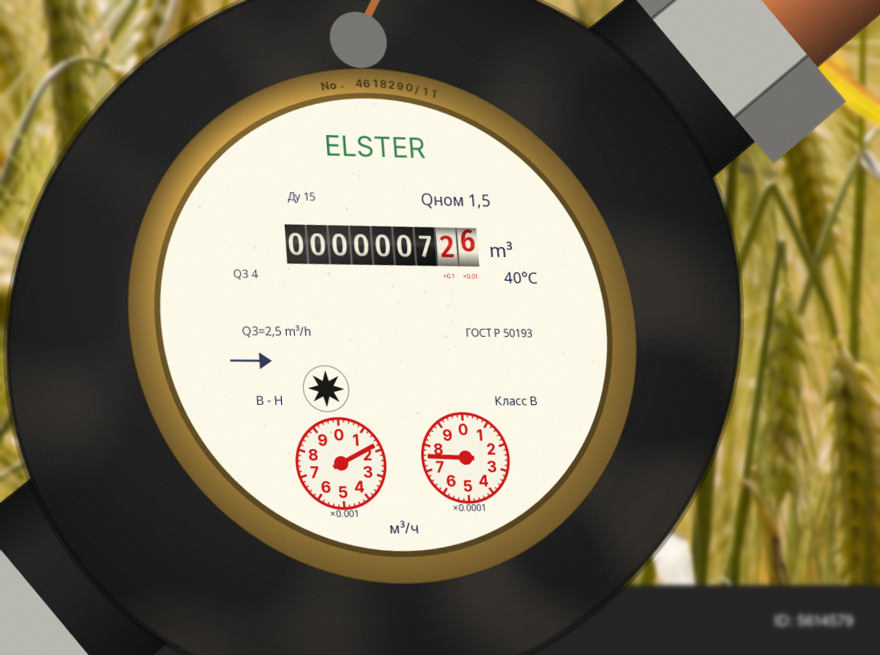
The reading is 7.2617 m³
